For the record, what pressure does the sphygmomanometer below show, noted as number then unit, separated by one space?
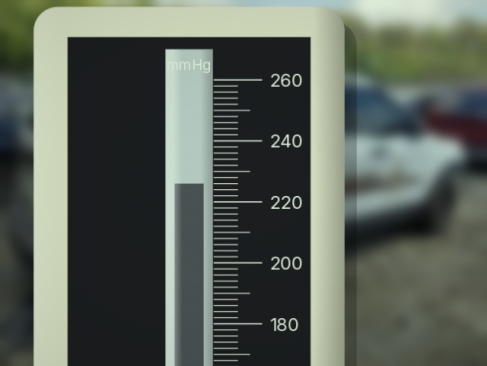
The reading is 226 mmHg
